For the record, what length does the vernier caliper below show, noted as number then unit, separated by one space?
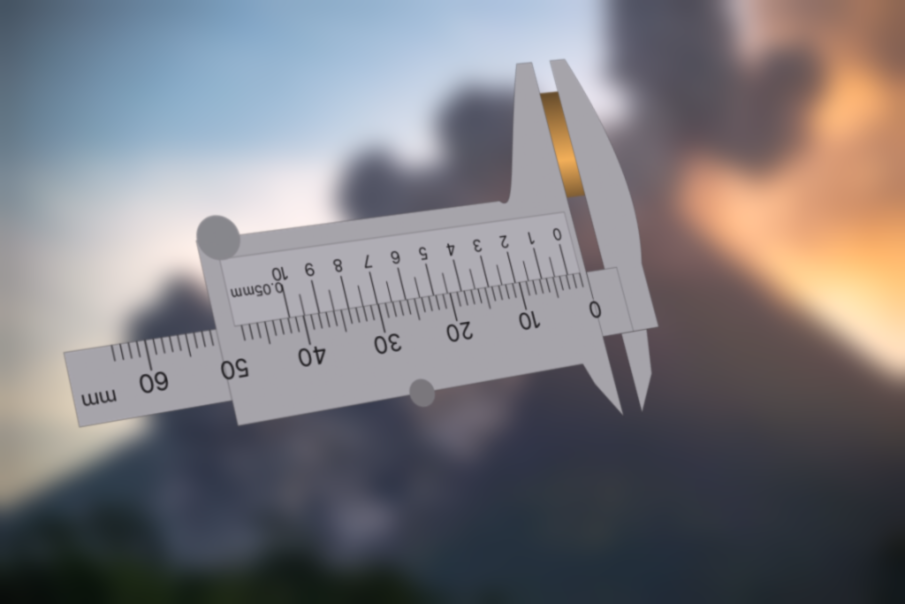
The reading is 2.8 mm
